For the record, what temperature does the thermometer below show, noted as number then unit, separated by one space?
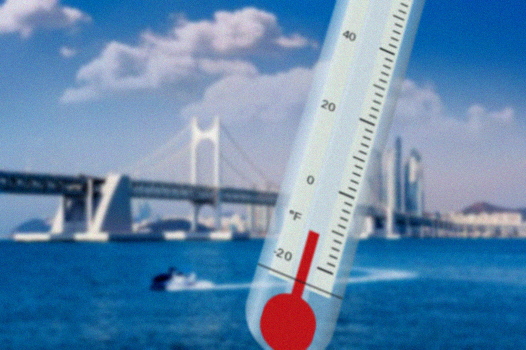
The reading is -12 °F
